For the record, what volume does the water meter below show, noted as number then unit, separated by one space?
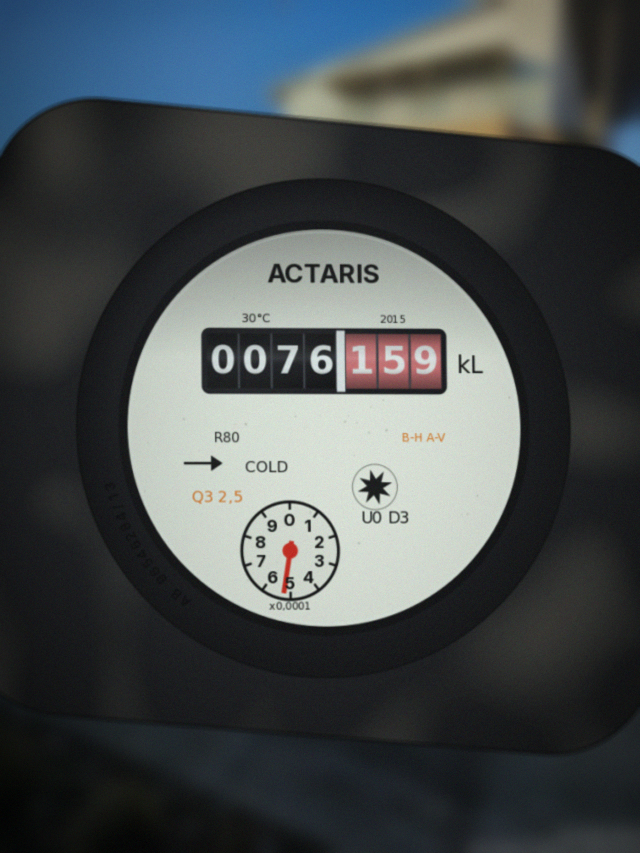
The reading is 76.1595 kL
